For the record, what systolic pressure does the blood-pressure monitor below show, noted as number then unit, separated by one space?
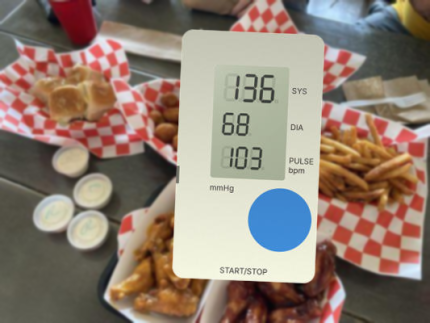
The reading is 136 mmHg
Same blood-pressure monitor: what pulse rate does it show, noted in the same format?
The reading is 103 bpm
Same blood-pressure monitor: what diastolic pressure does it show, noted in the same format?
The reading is 68 mmHg
